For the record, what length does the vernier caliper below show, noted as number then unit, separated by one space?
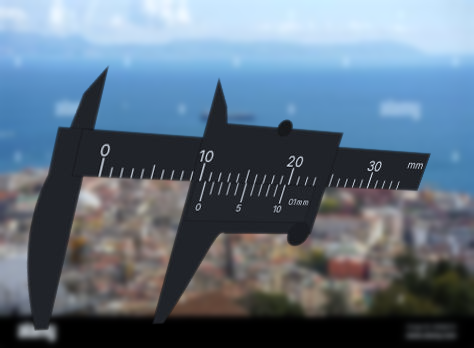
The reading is 10.6 mm
